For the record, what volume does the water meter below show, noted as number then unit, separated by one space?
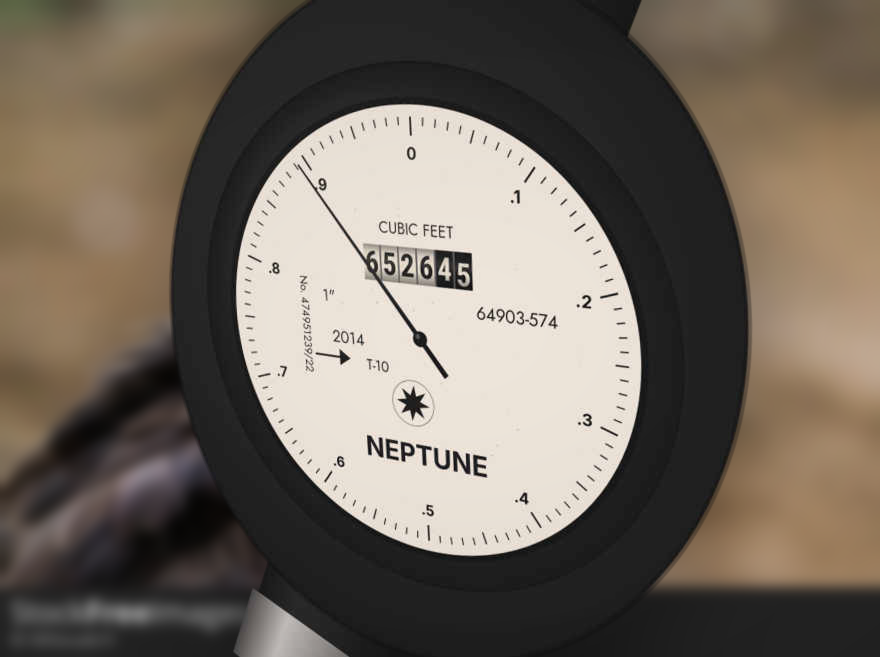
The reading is 652644.89 ft³
